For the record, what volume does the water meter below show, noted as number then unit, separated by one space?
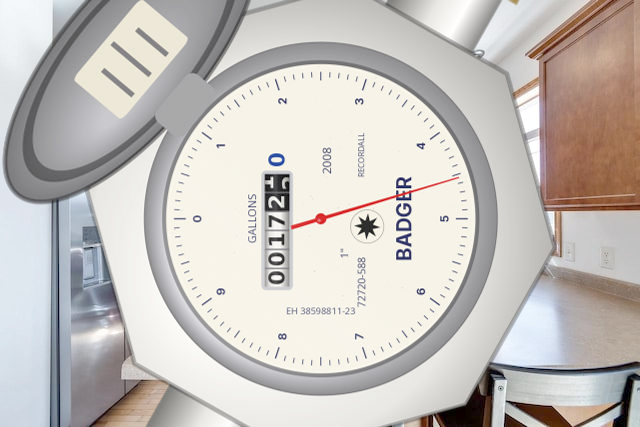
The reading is 17214.5 gal
